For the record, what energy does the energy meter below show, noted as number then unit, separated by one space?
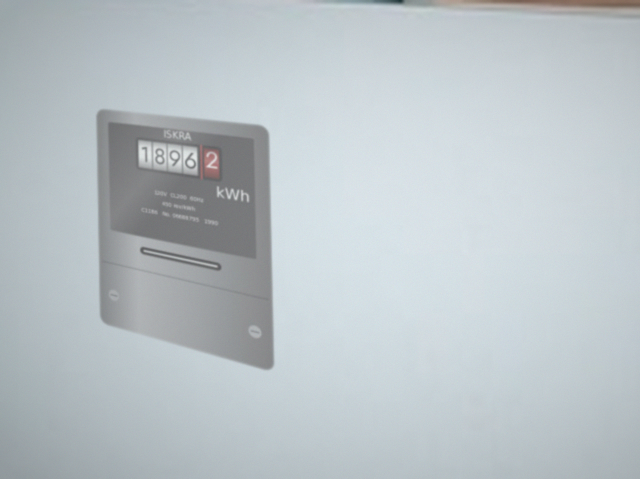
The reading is 1896.2 kWh
